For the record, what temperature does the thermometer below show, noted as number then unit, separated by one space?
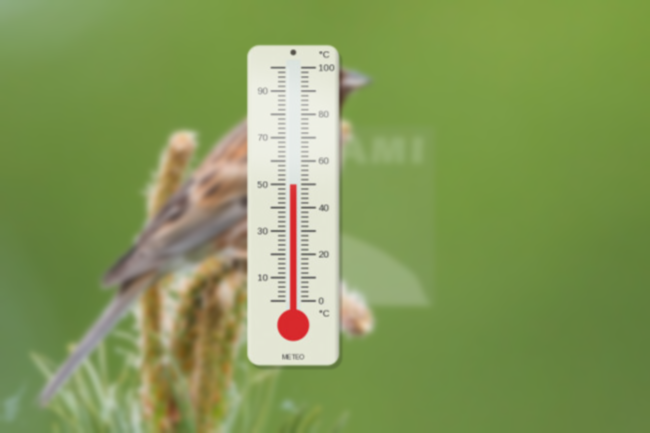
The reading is 50 °C
